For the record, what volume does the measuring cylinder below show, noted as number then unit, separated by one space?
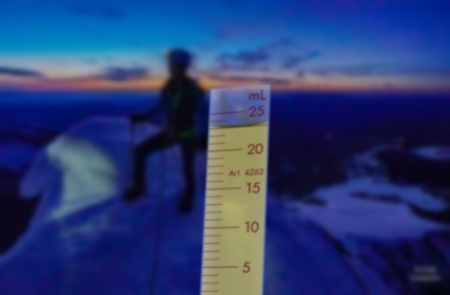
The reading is 23 mL
